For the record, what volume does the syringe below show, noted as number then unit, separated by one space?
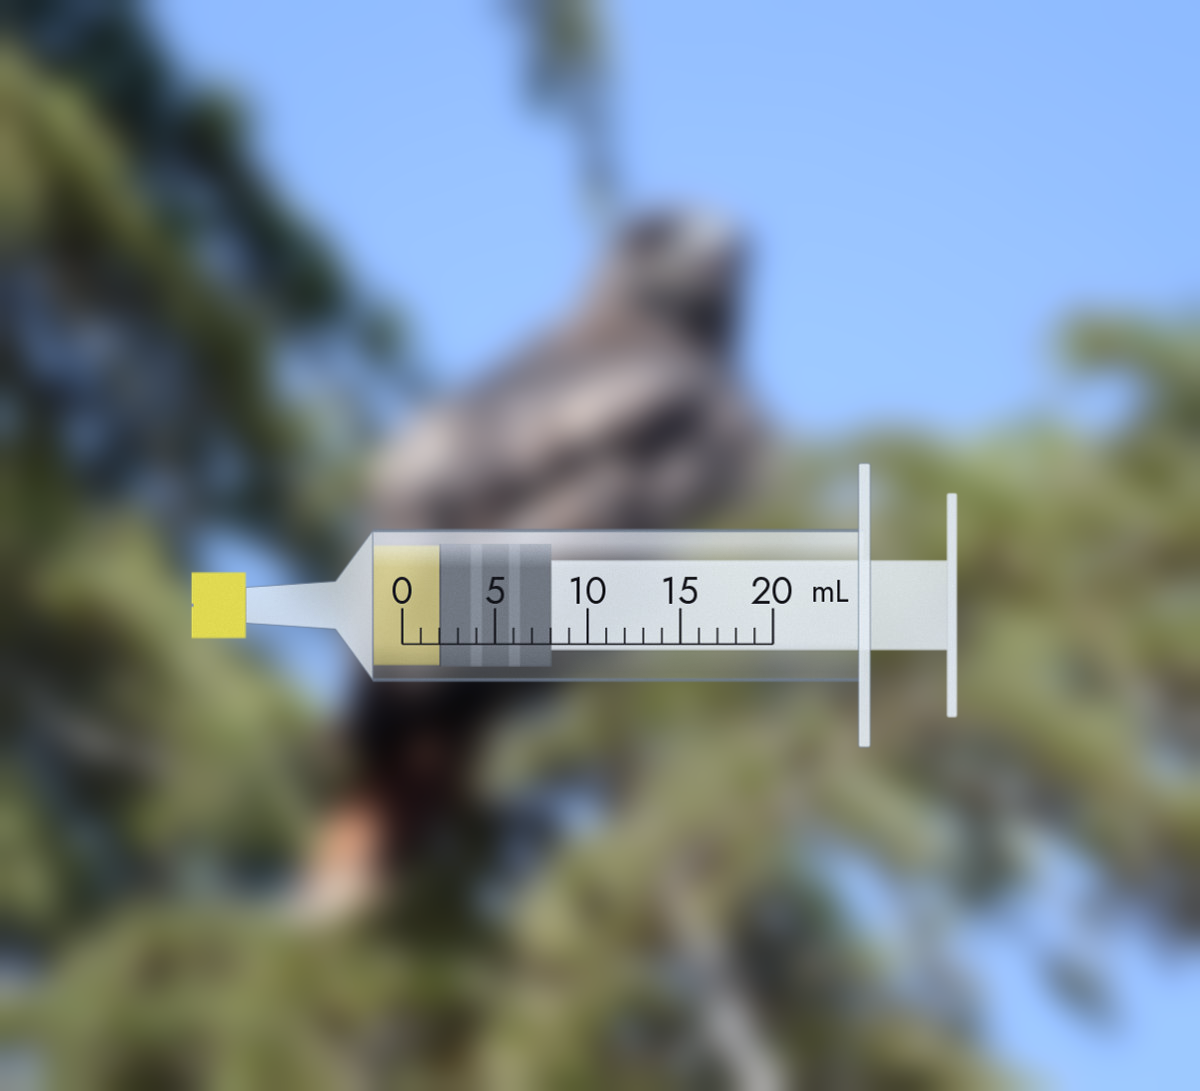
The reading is 2 mL
